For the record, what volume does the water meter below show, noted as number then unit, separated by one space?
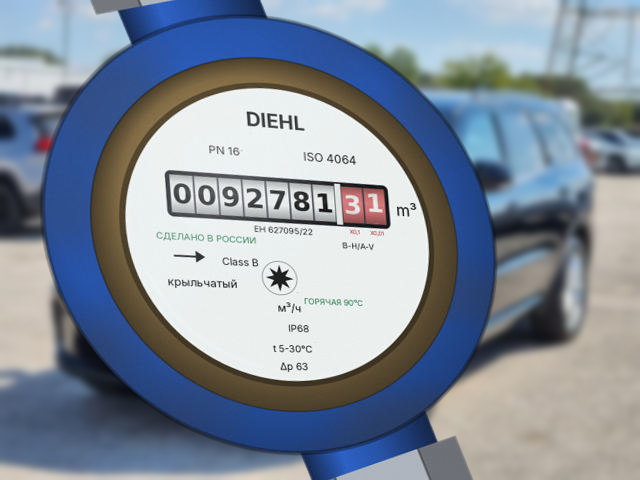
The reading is 92781.31 m³
